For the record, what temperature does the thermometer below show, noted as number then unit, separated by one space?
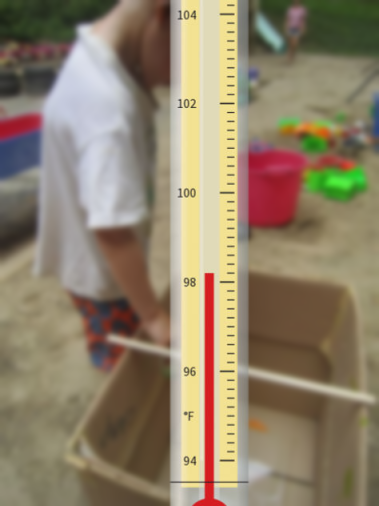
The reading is 98.2 °F
